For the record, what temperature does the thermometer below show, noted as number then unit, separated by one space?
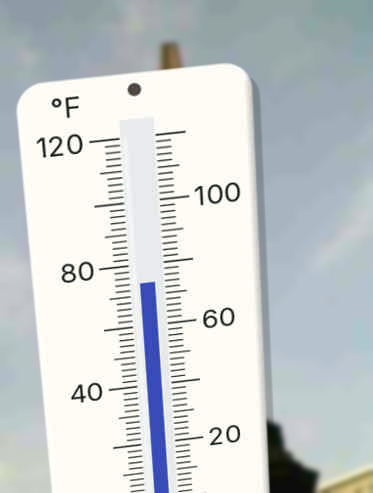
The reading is 74 °F
